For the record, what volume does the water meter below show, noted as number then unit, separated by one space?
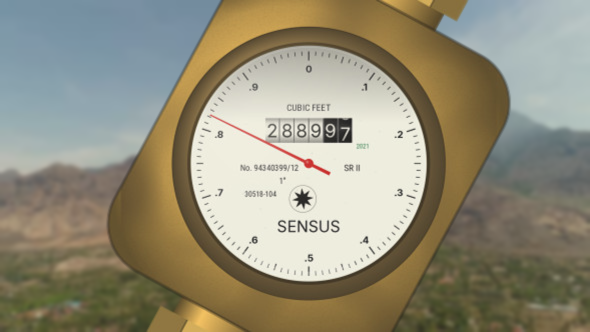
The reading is 288996.82 ft³
